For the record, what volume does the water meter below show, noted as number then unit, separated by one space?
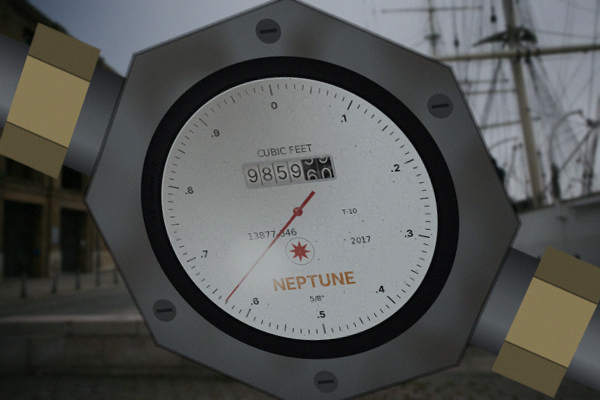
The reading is 985959.63 ft³
